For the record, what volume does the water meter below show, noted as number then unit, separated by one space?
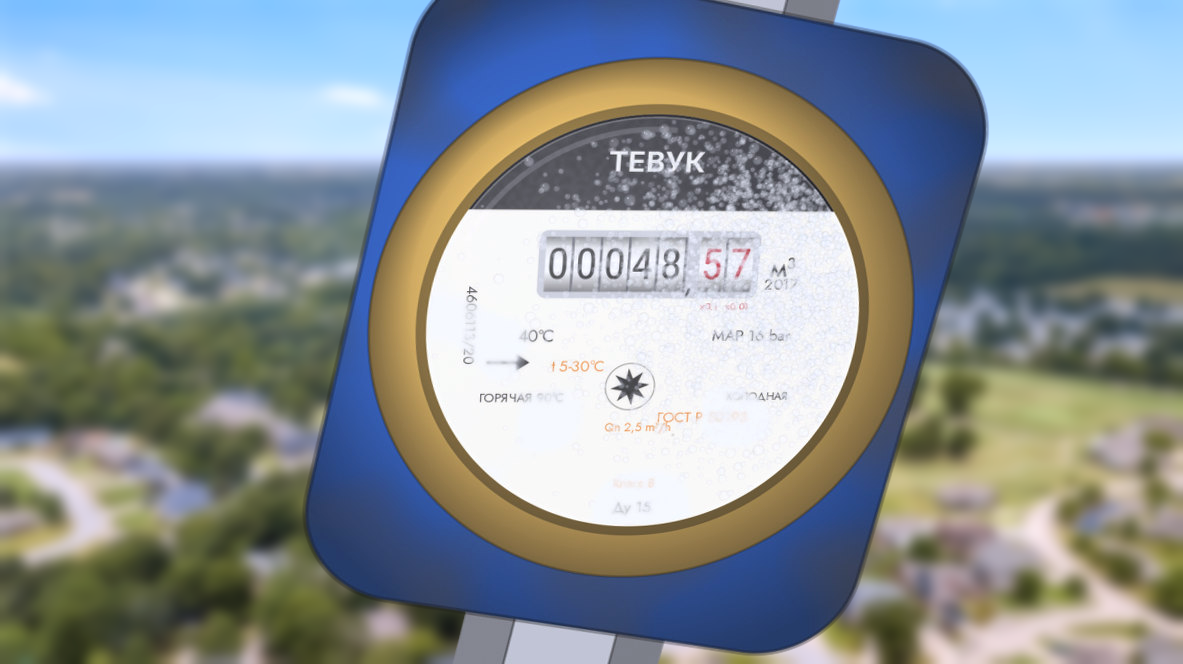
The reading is 48.57 m³
